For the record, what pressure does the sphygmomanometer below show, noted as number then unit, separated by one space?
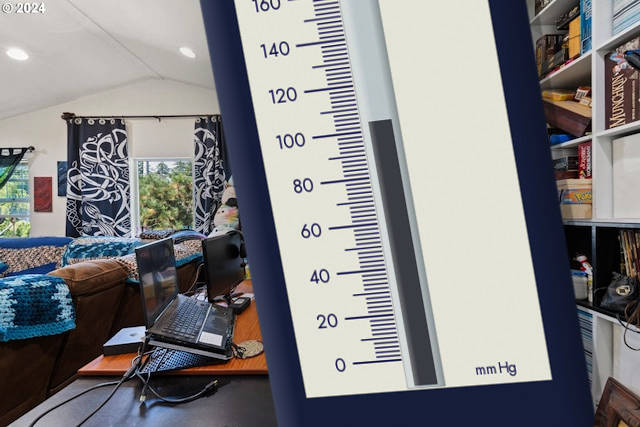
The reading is 104 mmHg
